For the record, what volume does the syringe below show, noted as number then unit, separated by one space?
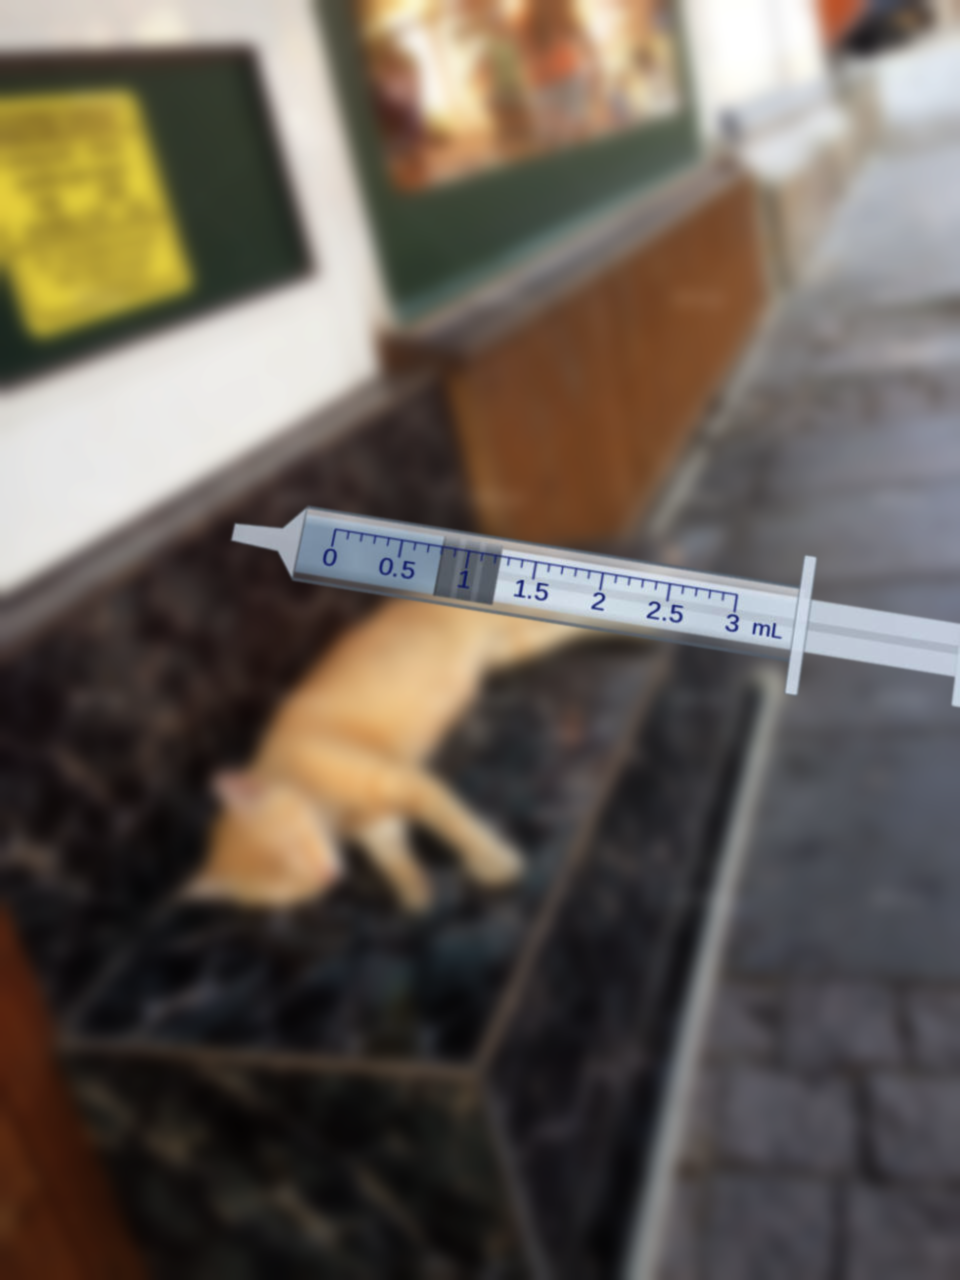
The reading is 0.8 mL
